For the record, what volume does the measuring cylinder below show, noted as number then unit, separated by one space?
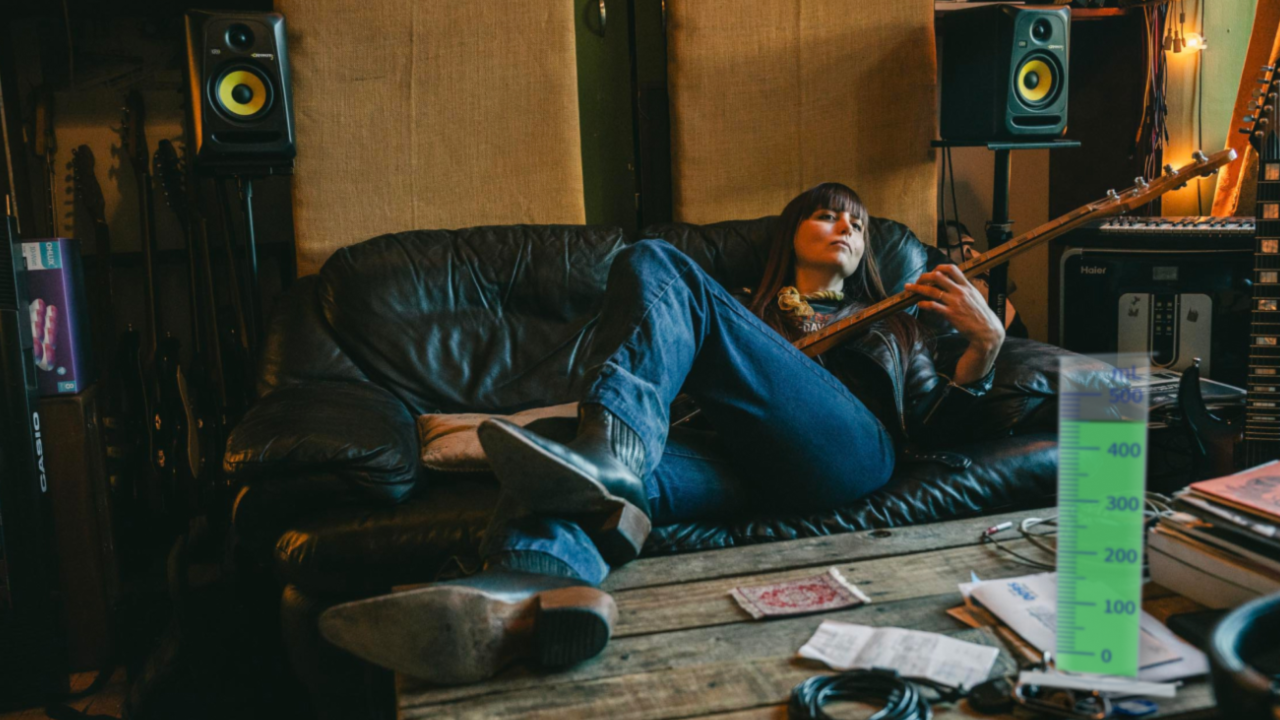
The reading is 450 mL
